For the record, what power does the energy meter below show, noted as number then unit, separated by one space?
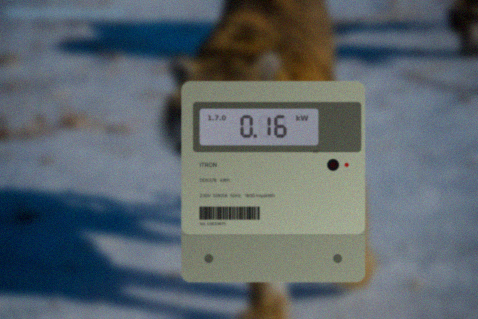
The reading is 0.16 kW
